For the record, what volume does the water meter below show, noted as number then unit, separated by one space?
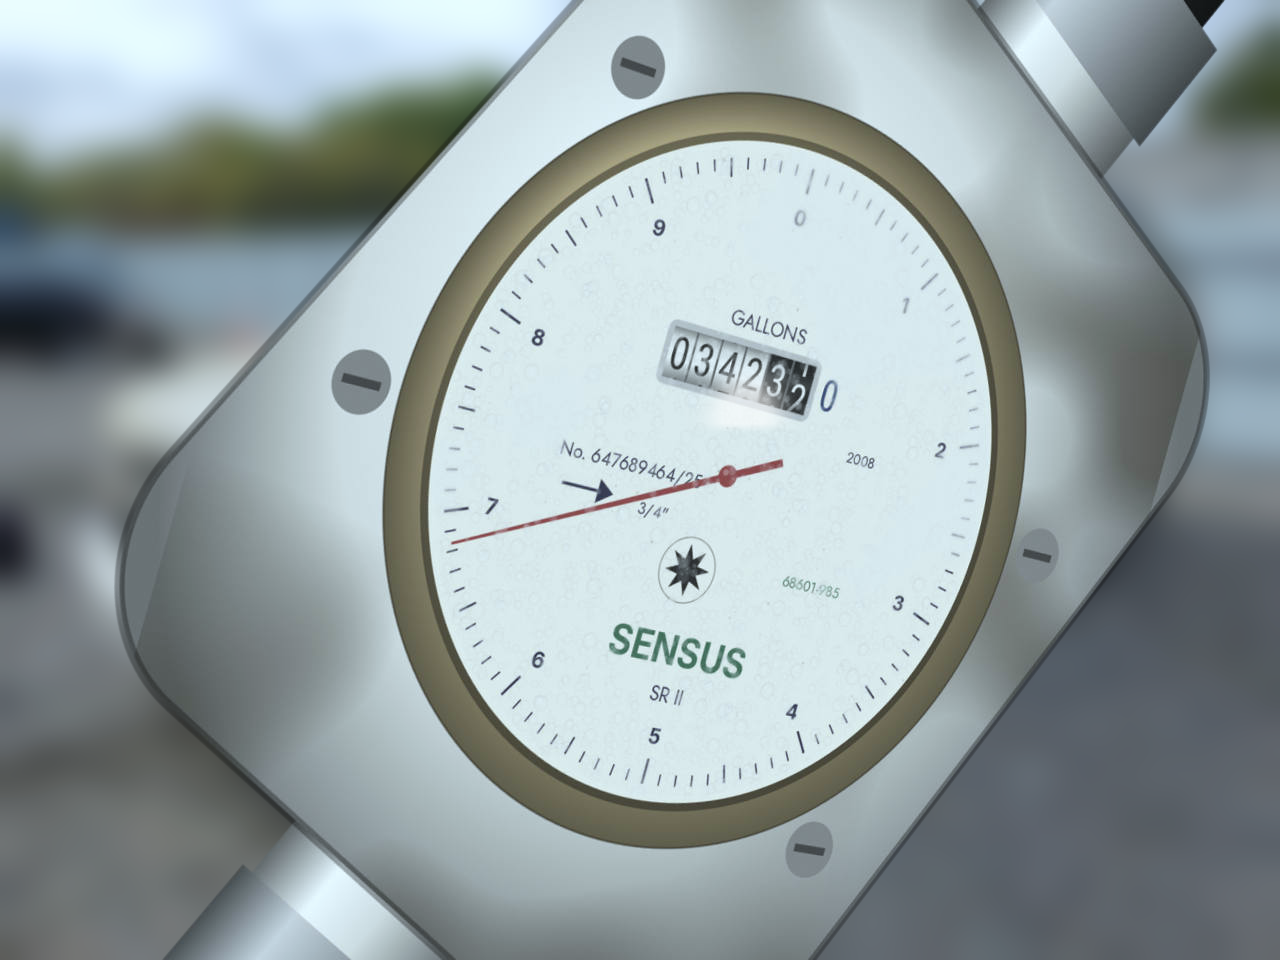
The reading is 342316.8 gal
